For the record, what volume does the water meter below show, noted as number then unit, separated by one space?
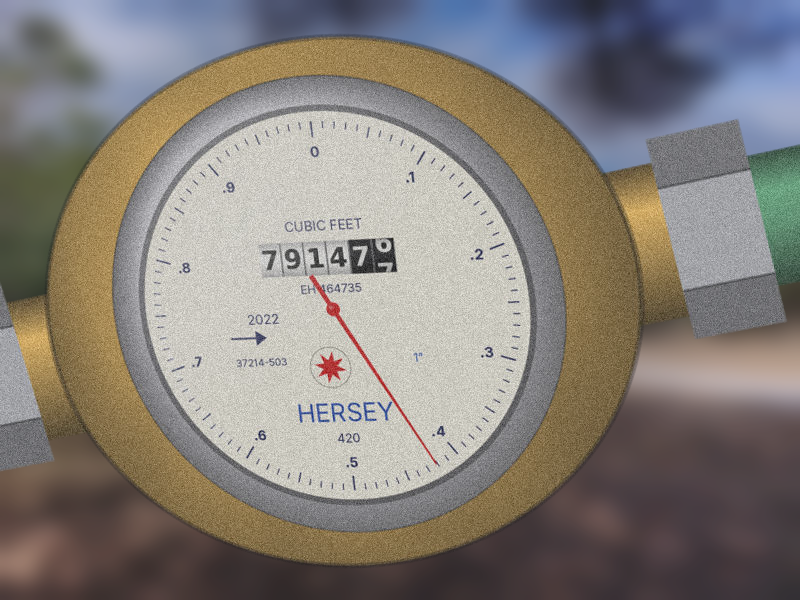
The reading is 791476.42 ft³
